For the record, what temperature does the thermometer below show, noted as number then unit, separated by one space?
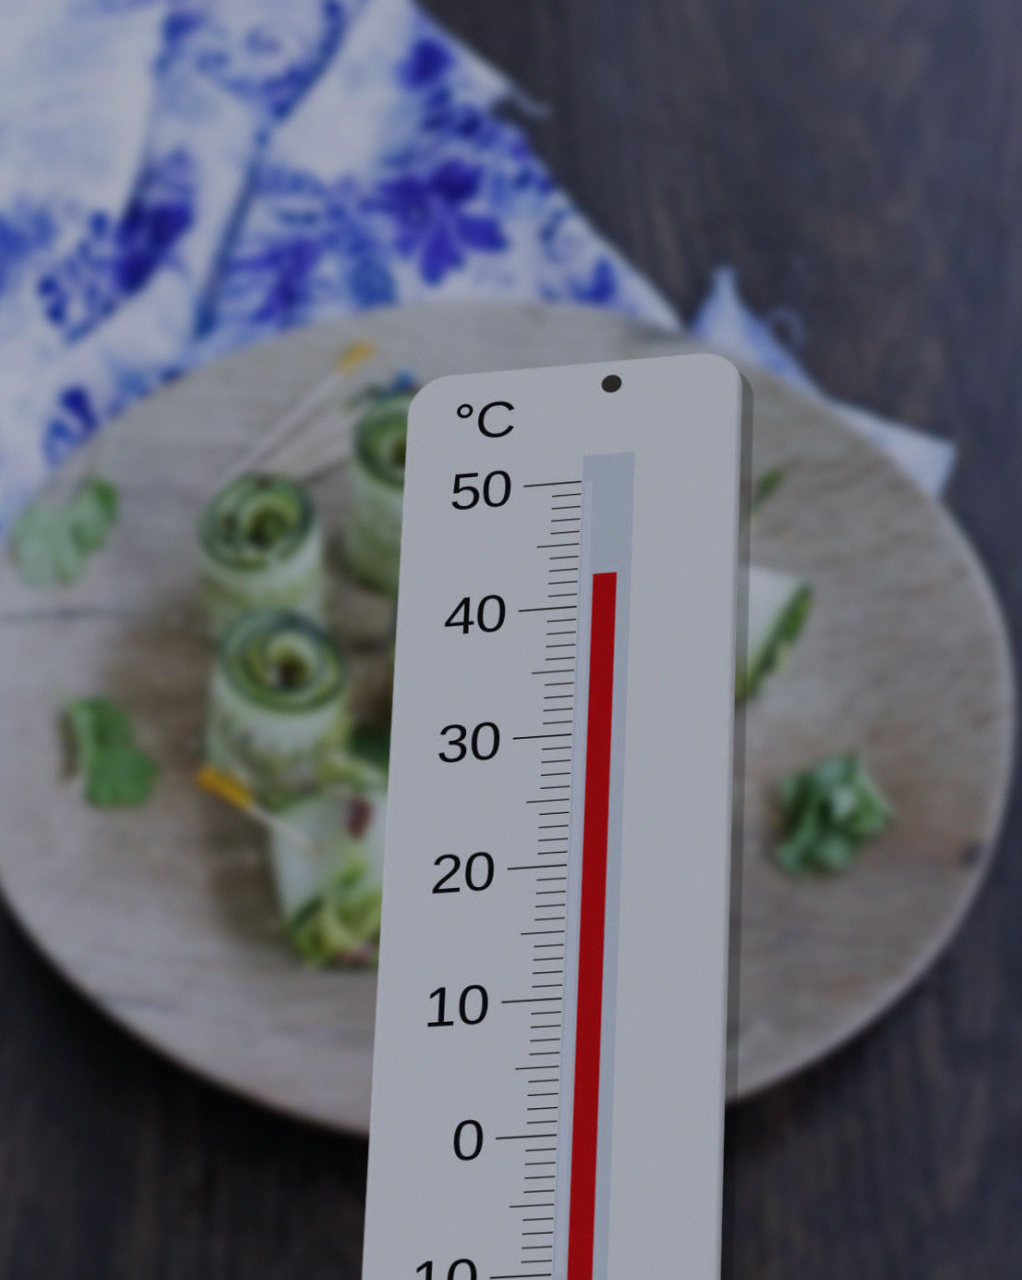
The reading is 42.5 °C
